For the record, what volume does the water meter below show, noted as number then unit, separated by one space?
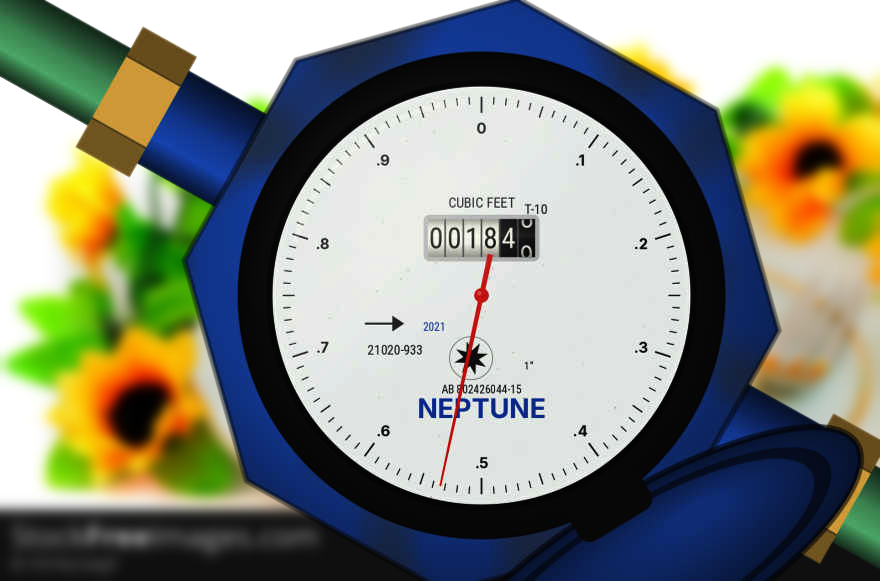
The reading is 1848.53 ft³
